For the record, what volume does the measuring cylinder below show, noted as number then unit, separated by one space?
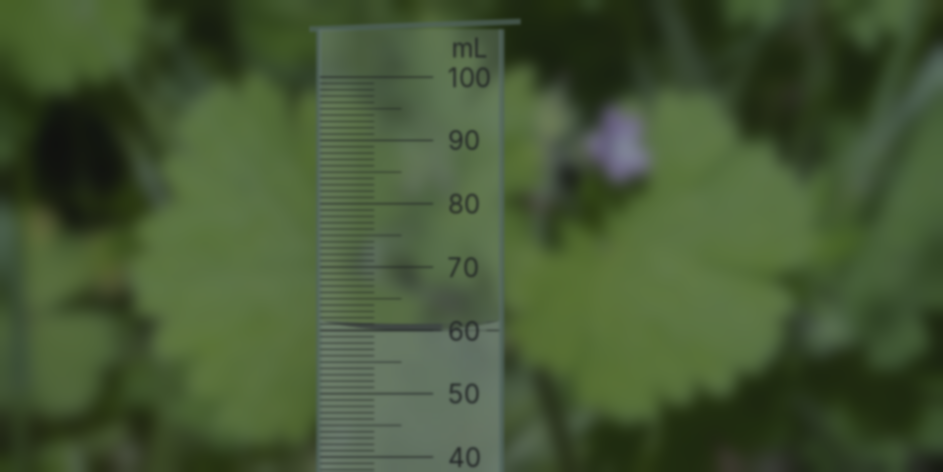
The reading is 60 mL
